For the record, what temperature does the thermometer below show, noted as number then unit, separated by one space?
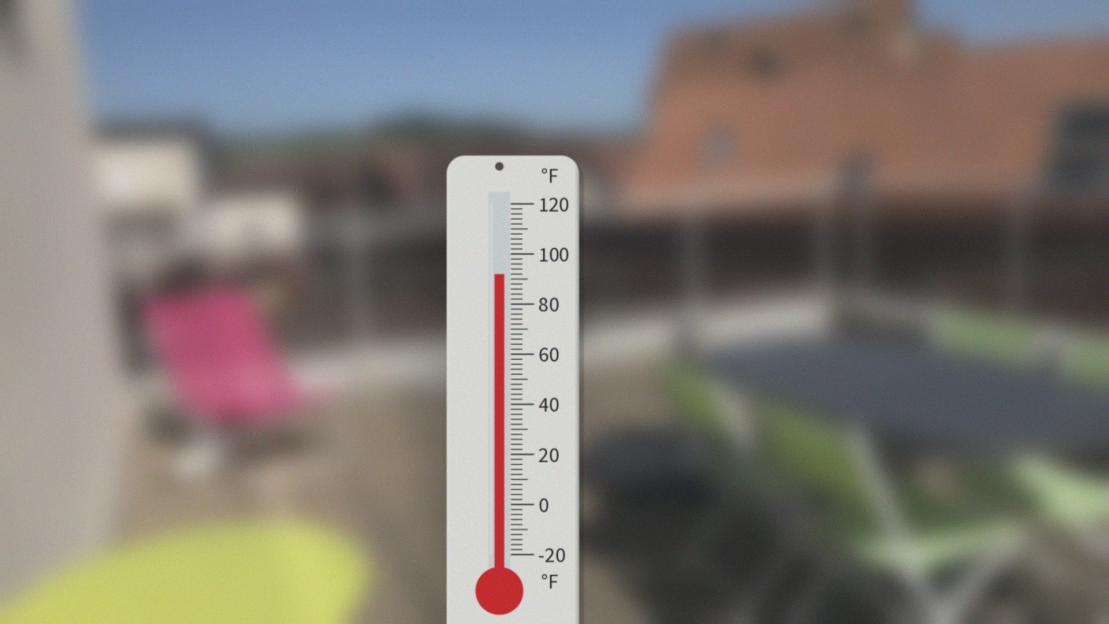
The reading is 92 °F
